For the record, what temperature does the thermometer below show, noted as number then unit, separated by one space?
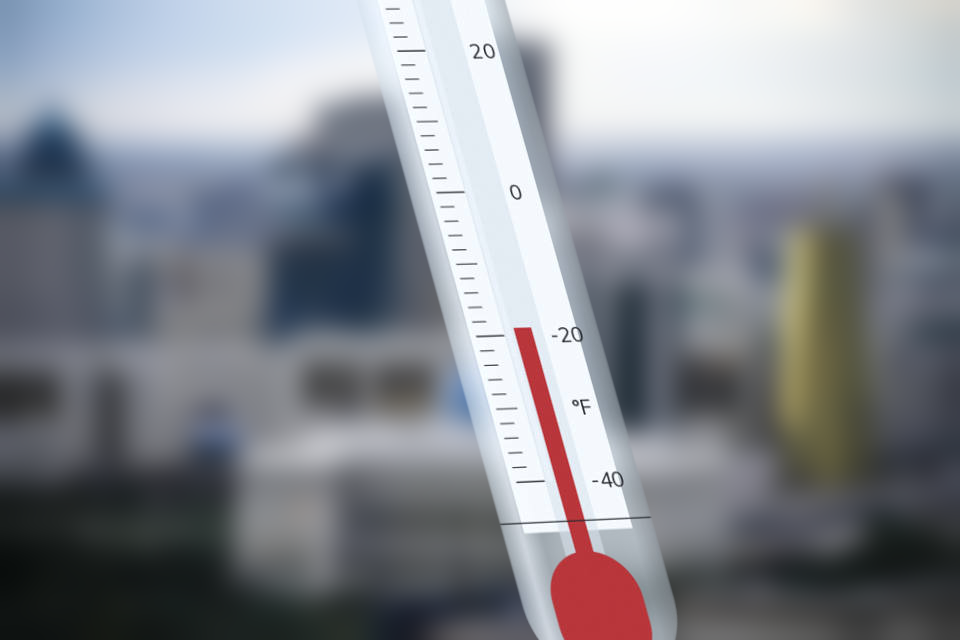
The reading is -19 °F
